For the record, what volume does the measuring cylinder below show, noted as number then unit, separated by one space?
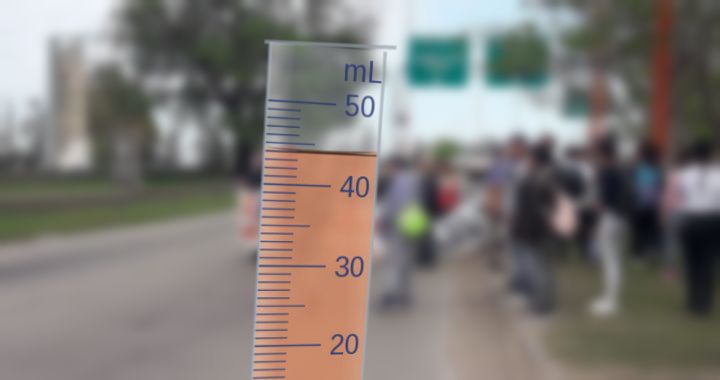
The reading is 44 mL
